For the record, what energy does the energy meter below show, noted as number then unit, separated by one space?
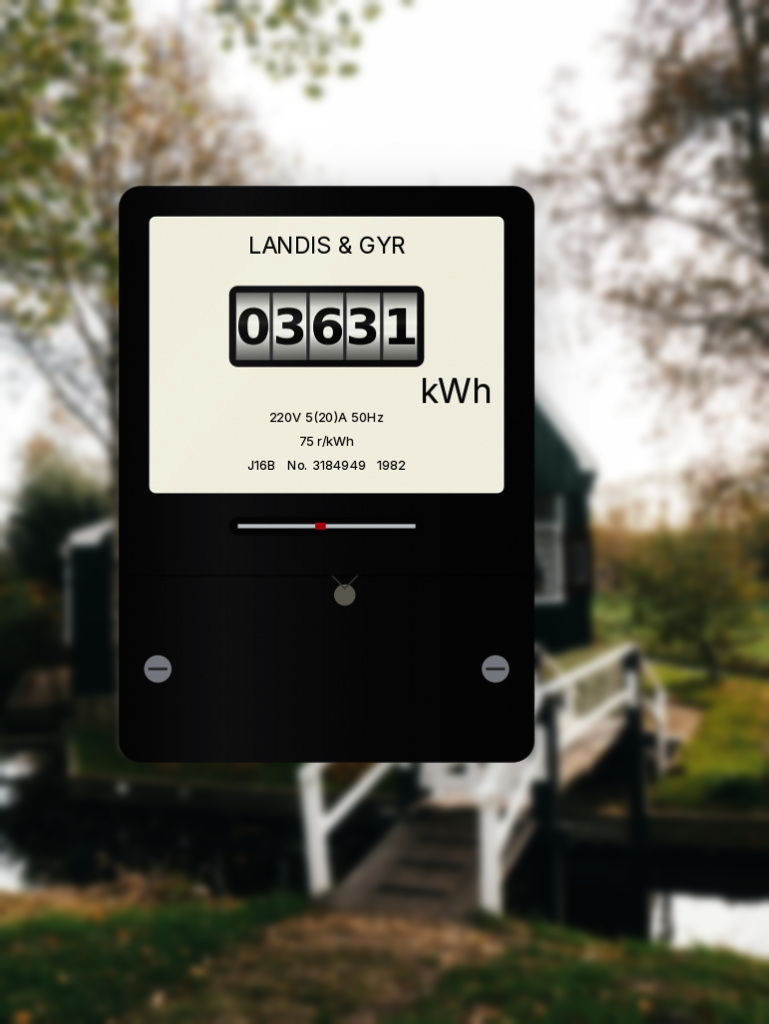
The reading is 3631 kWh
